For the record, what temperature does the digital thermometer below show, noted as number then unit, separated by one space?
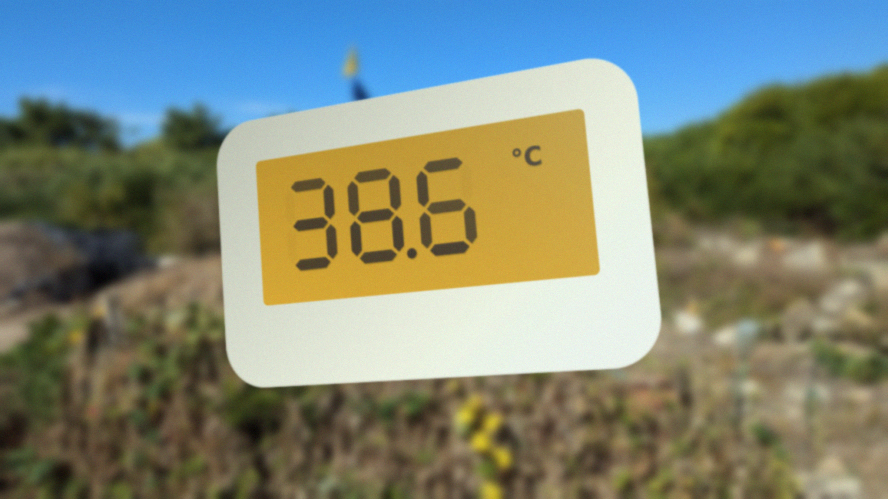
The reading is 38.6 °C
